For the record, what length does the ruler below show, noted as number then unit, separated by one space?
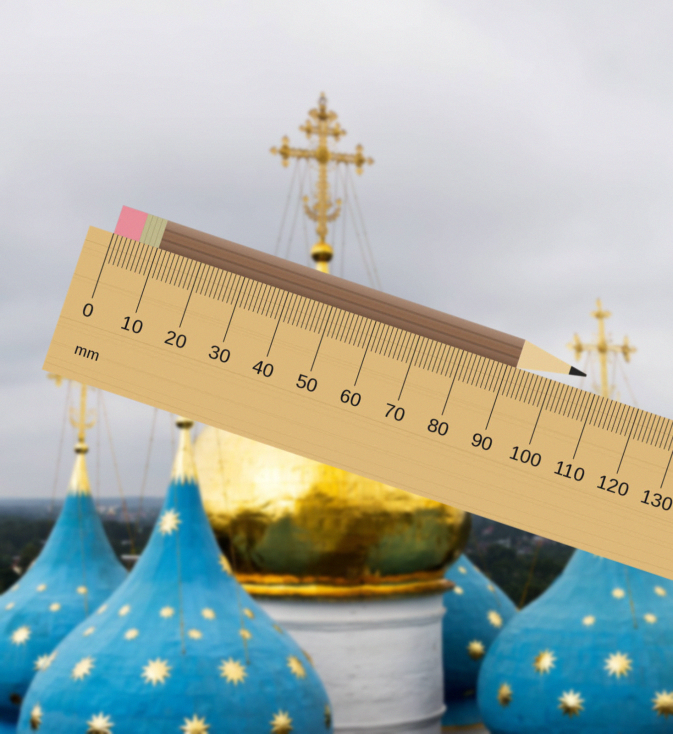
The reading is 107 mm
